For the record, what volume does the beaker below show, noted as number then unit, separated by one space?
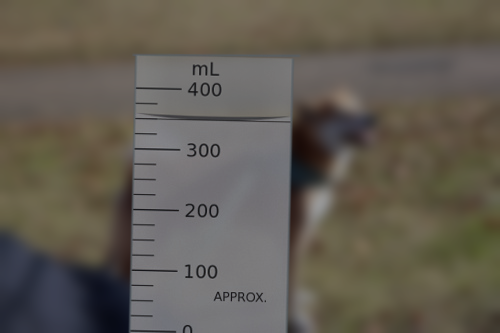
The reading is 350 mL
